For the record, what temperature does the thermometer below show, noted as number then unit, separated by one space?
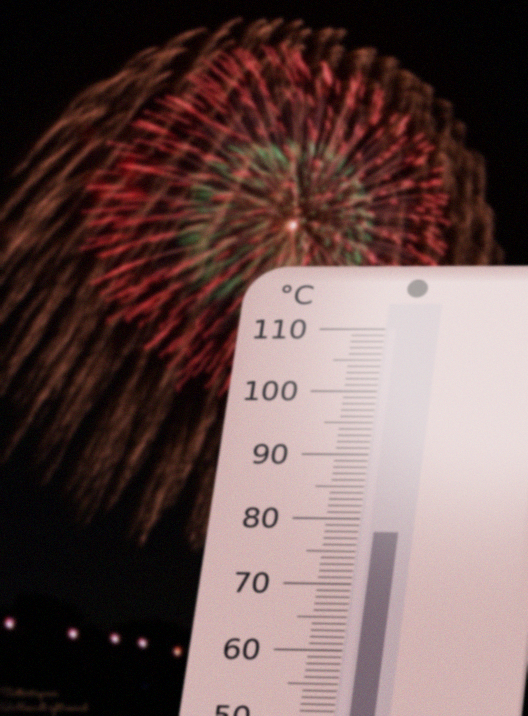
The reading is 78 °C
